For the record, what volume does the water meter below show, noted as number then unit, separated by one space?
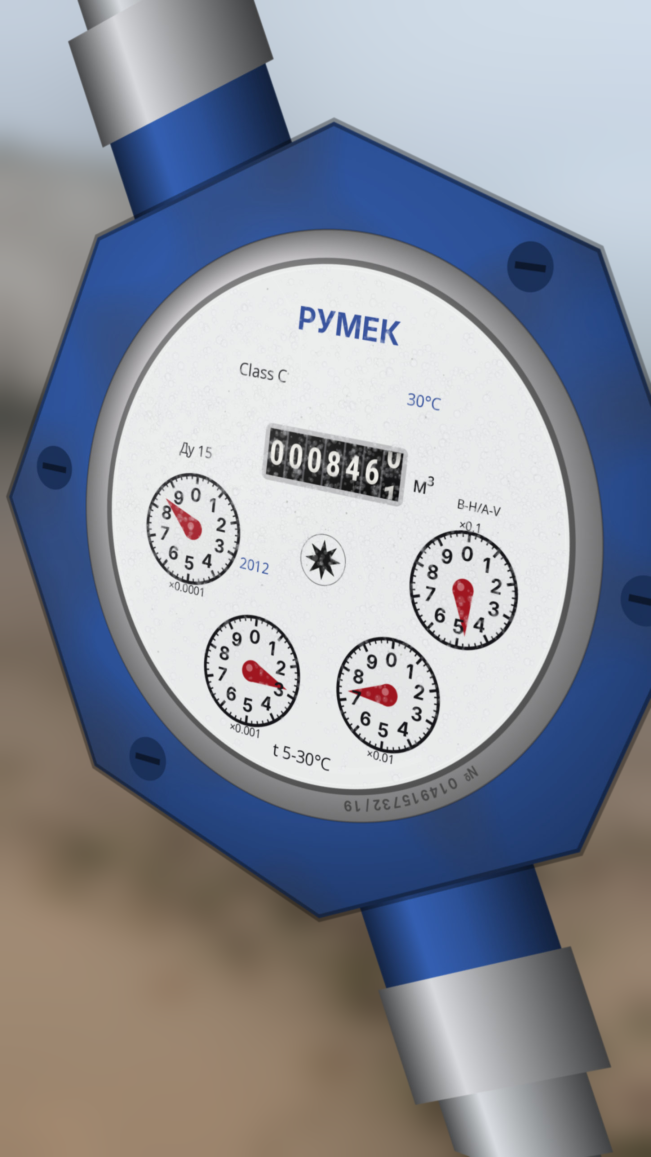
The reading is 8460.4728 m³
